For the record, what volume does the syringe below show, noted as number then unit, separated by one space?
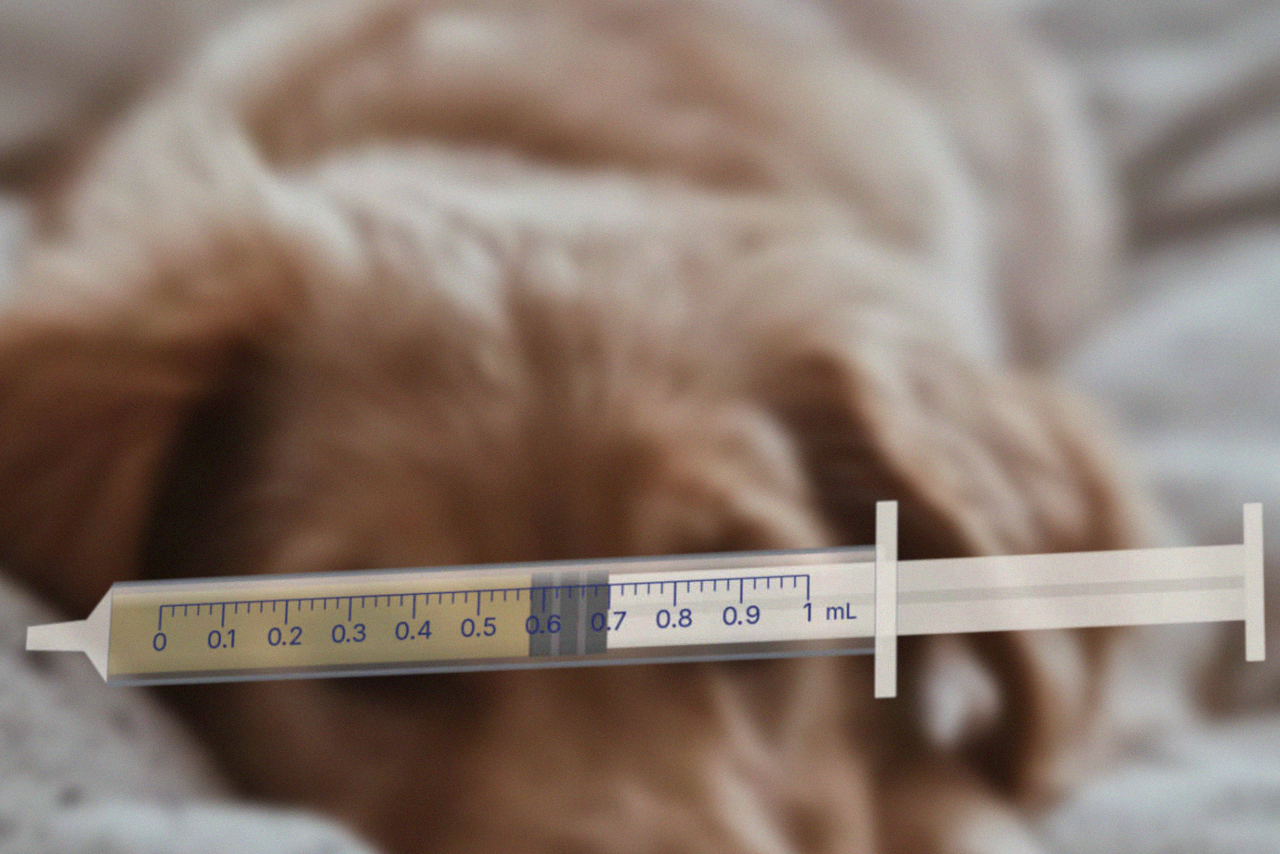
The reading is 0.58 mL
